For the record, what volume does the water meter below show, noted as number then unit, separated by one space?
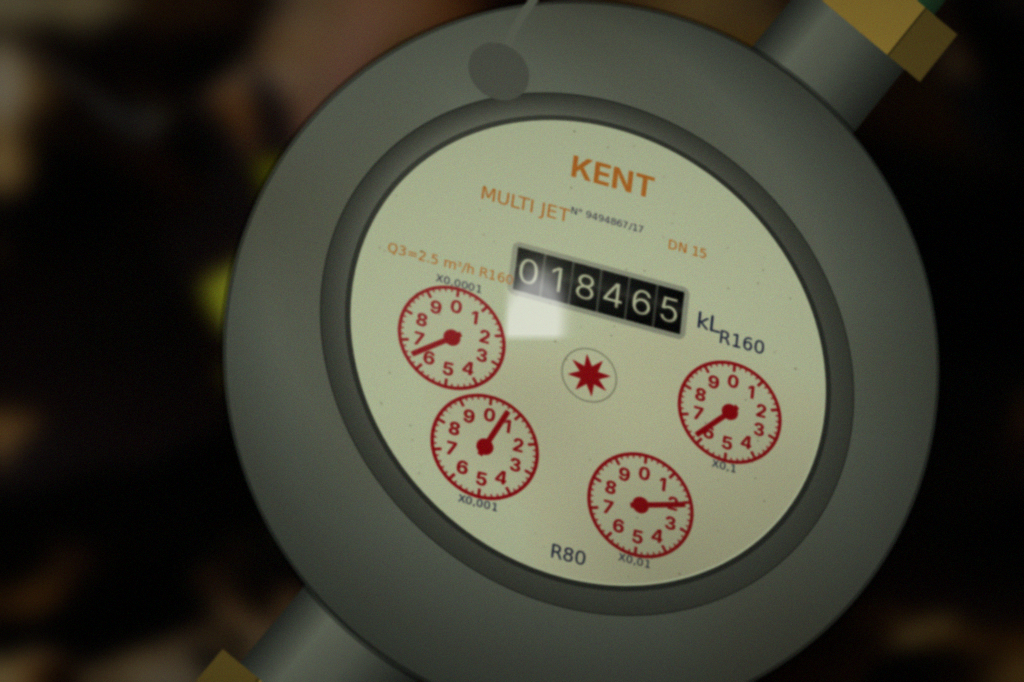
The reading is 18465.6206 kL
